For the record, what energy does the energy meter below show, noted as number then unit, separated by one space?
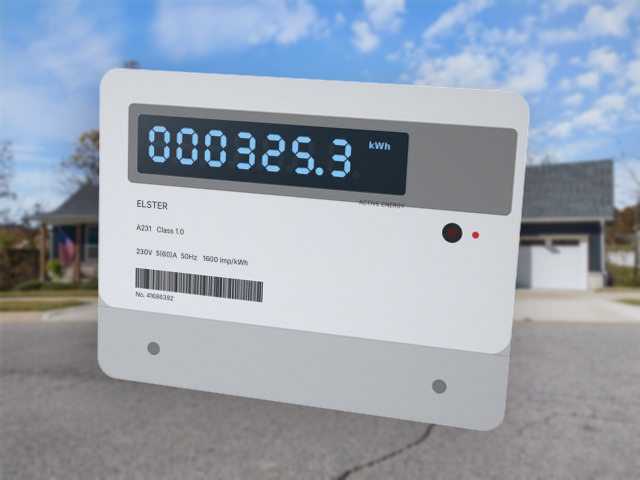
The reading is 325.3 kWh
